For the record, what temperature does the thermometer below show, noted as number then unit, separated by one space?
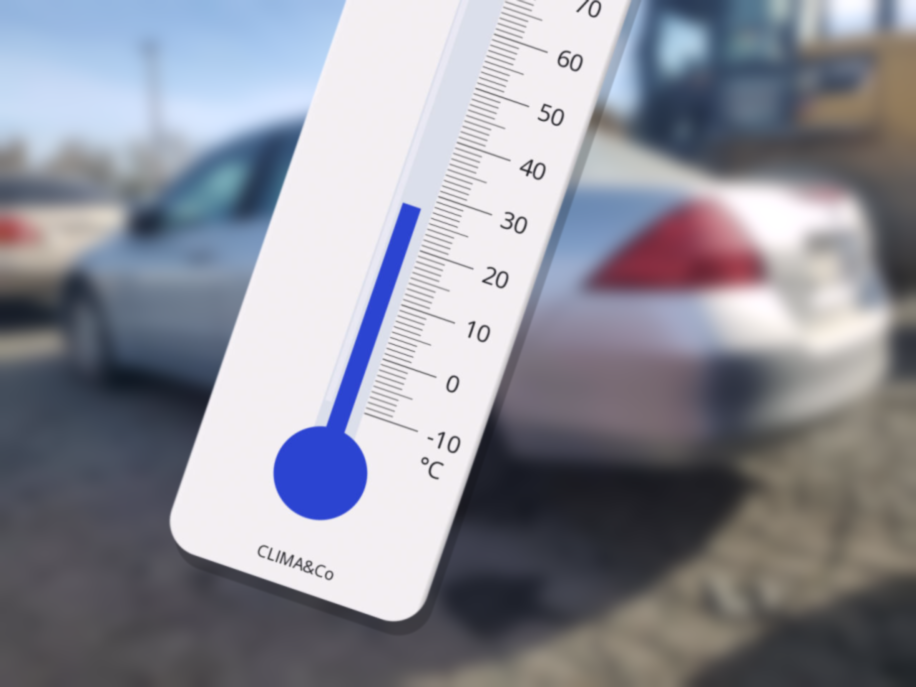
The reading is 27 °C
